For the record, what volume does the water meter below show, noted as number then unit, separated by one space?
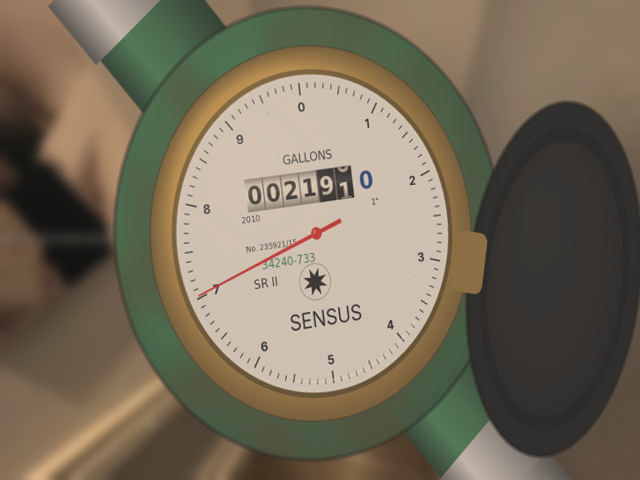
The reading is 21907.0 gal
